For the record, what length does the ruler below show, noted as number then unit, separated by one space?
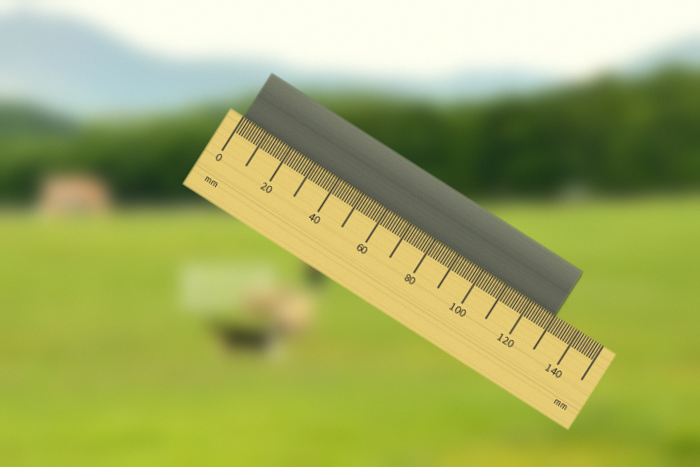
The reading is 130 mm
